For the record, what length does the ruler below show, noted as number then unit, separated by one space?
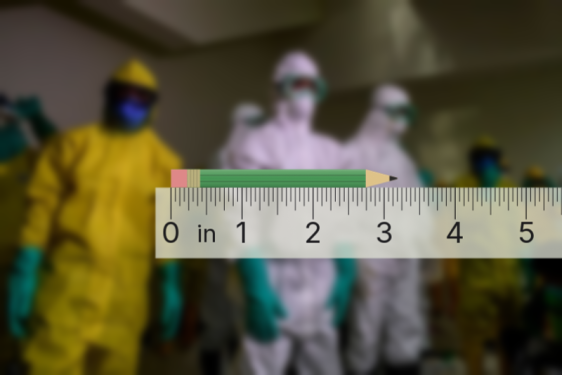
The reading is 3.1875 in
